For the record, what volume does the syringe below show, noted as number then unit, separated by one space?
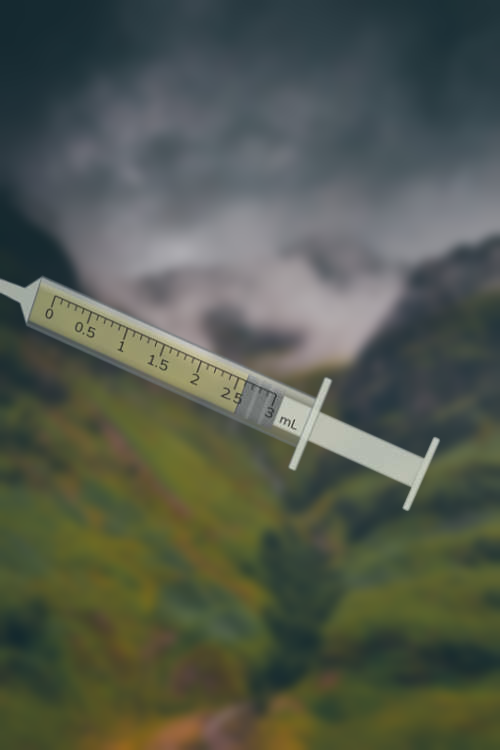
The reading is 2.6 mL
